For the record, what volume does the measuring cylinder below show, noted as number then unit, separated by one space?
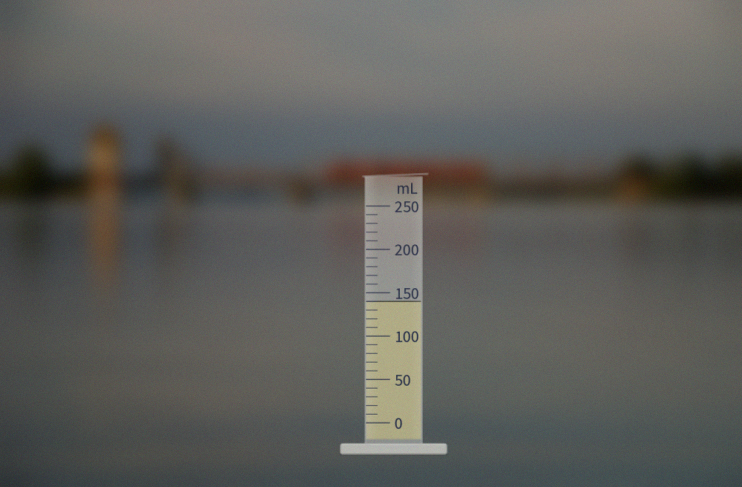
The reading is 140 mL
